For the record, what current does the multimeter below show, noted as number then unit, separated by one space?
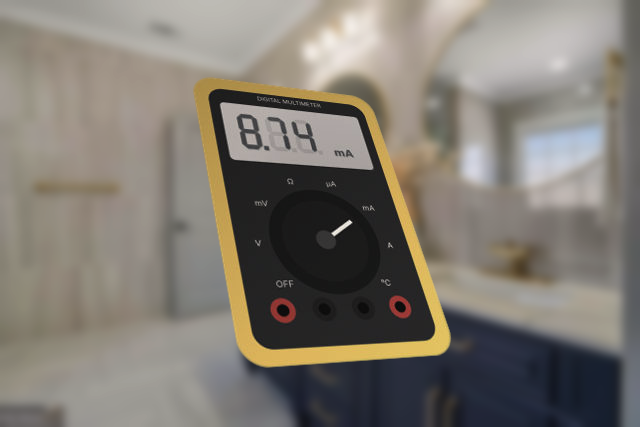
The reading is 8.74 mA
